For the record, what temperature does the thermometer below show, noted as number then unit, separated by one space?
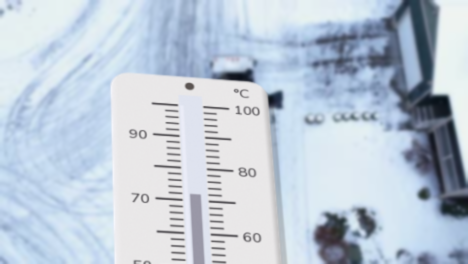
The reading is 72 °C
